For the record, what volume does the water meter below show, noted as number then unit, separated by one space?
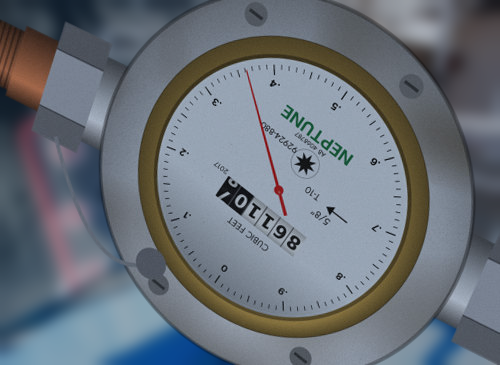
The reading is 861107.36 ft³
